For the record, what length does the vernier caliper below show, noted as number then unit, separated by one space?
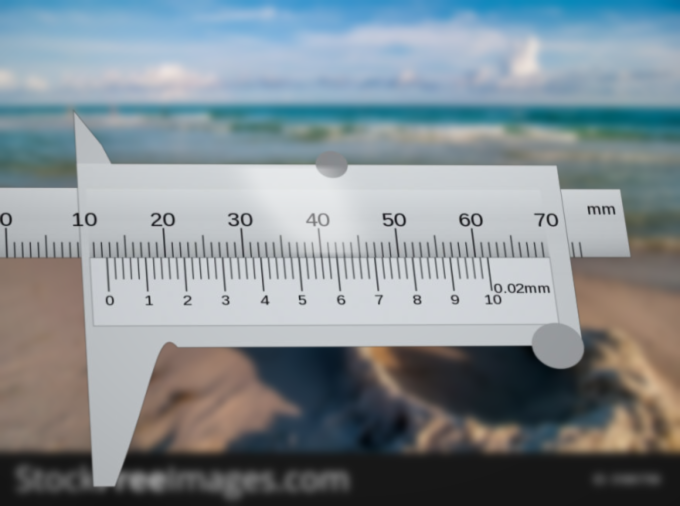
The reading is 12.6 mm
